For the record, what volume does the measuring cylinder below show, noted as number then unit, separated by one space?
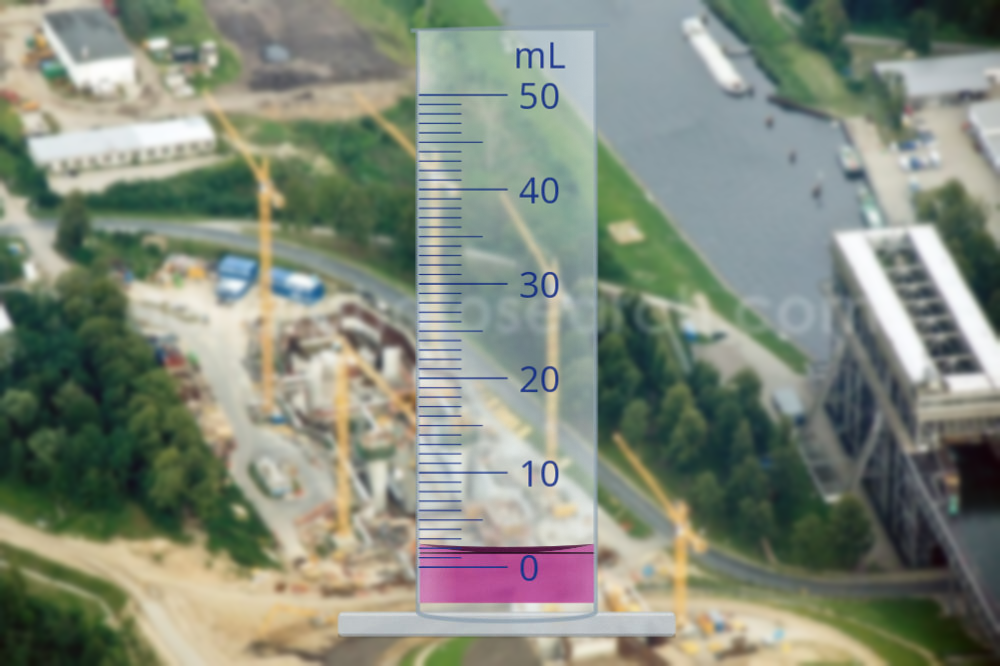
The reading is 1.5 mL
